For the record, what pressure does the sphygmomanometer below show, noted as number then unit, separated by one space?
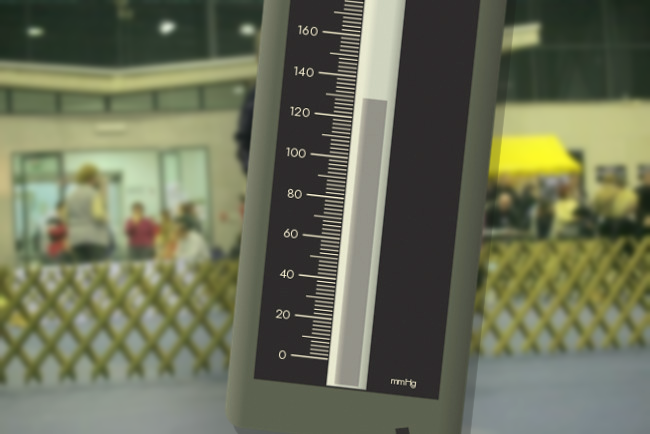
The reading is 130 mmHg
